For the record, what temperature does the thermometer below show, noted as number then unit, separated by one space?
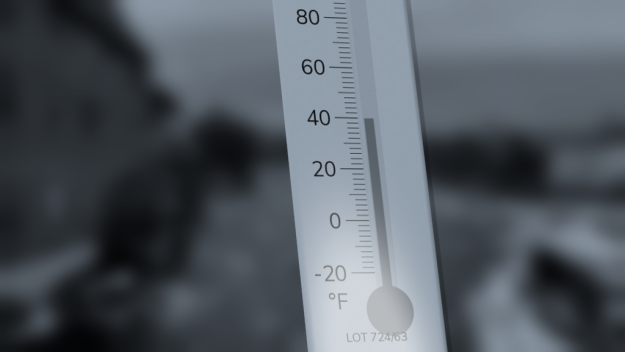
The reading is 40 °F
